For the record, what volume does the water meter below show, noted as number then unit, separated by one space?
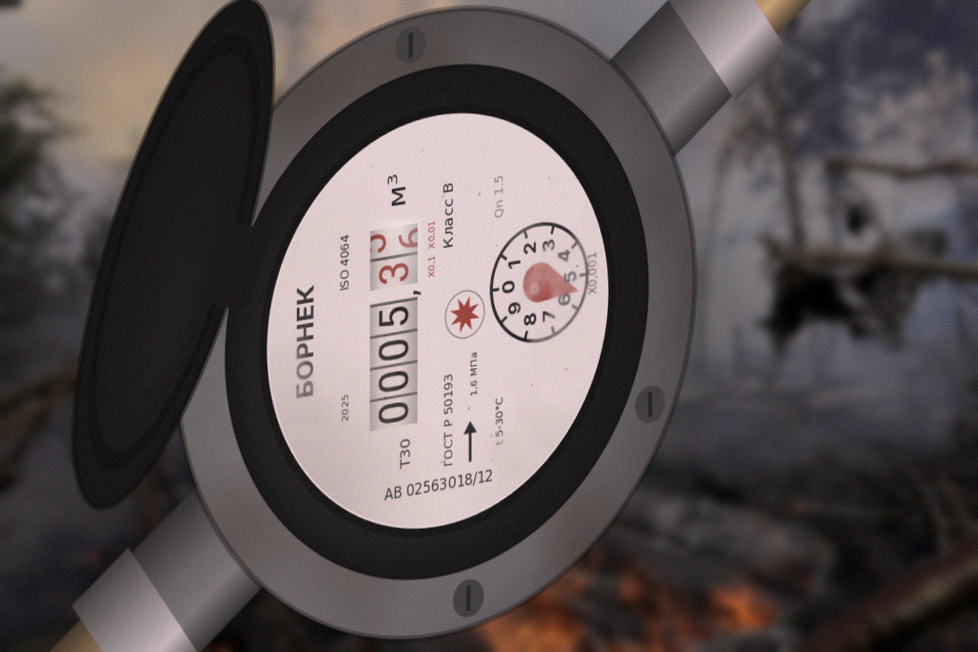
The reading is 5.355 m³
